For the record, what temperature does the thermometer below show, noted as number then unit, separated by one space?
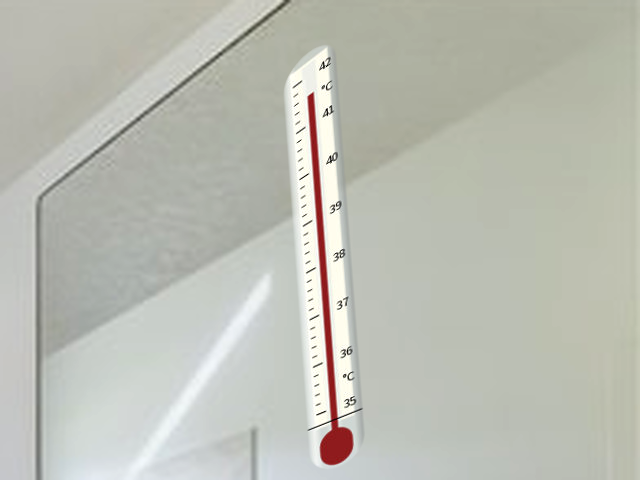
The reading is 41.6 °C
